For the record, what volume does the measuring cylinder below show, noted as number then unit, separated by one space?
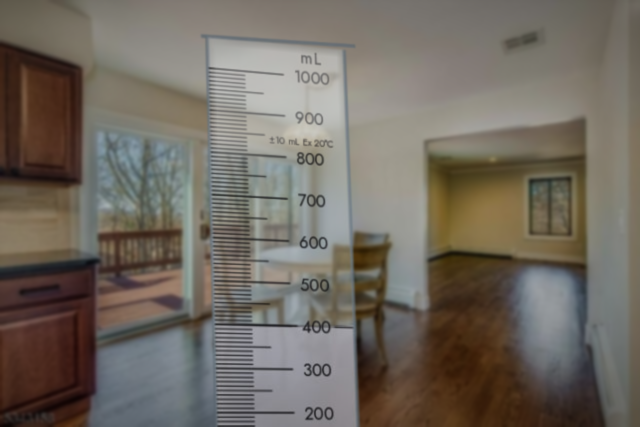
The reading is 400 mL
